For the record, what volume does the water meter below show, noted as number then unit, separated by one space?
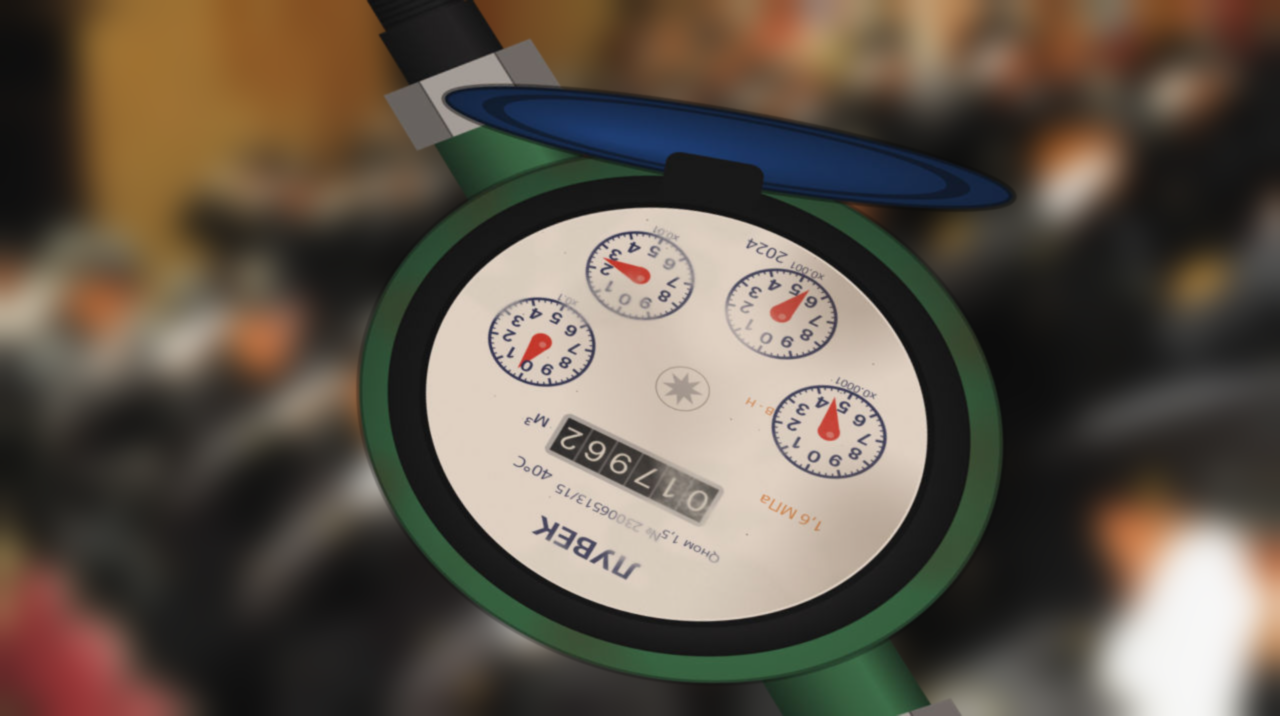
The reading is 17962.0254 m³
